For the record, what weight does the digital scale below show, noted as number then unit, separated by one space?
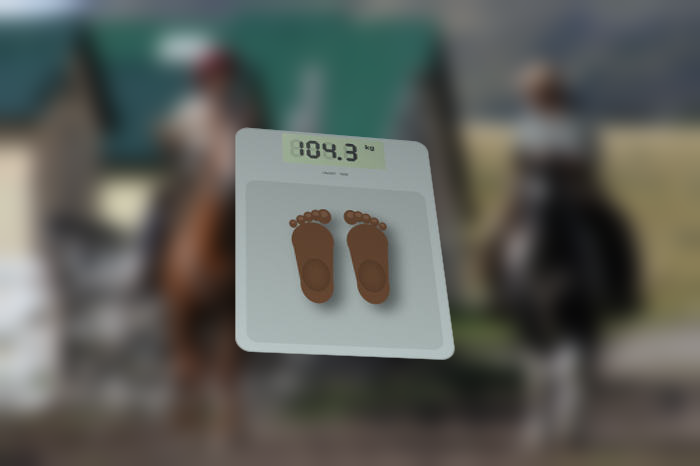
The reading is 104.3 kg
